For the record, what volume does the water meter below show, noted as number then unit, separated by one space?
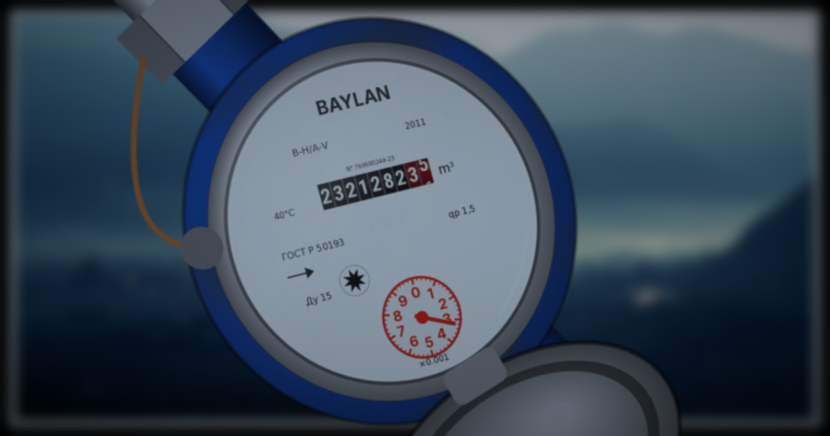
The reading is 2321282.353 m³
